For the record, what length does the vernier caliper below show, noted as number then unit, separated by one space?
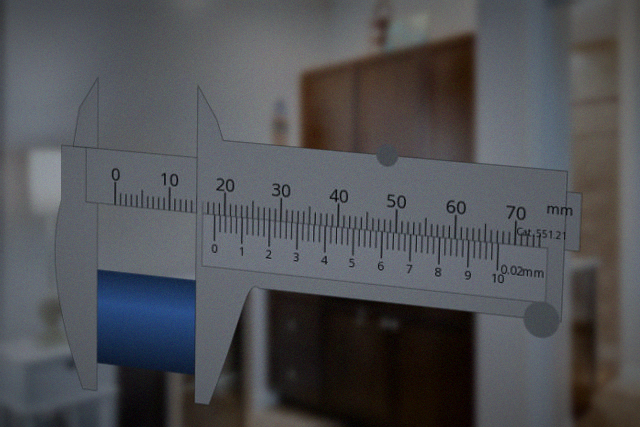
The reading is 18.2 mm
